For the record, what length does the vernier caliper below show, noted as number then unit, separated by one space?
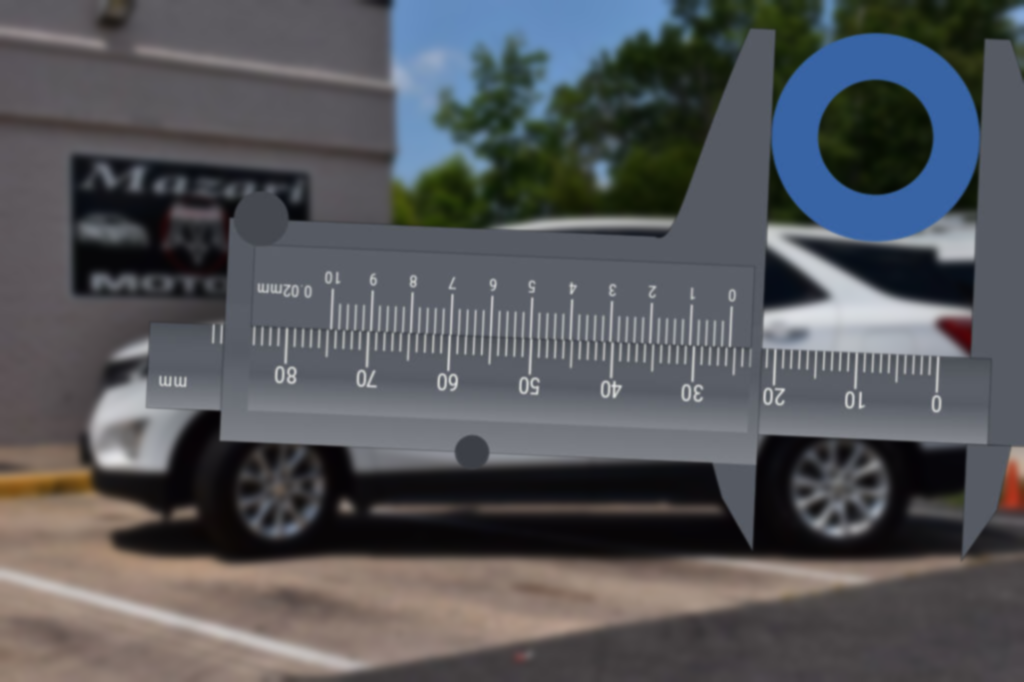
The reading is 25.6 mm
